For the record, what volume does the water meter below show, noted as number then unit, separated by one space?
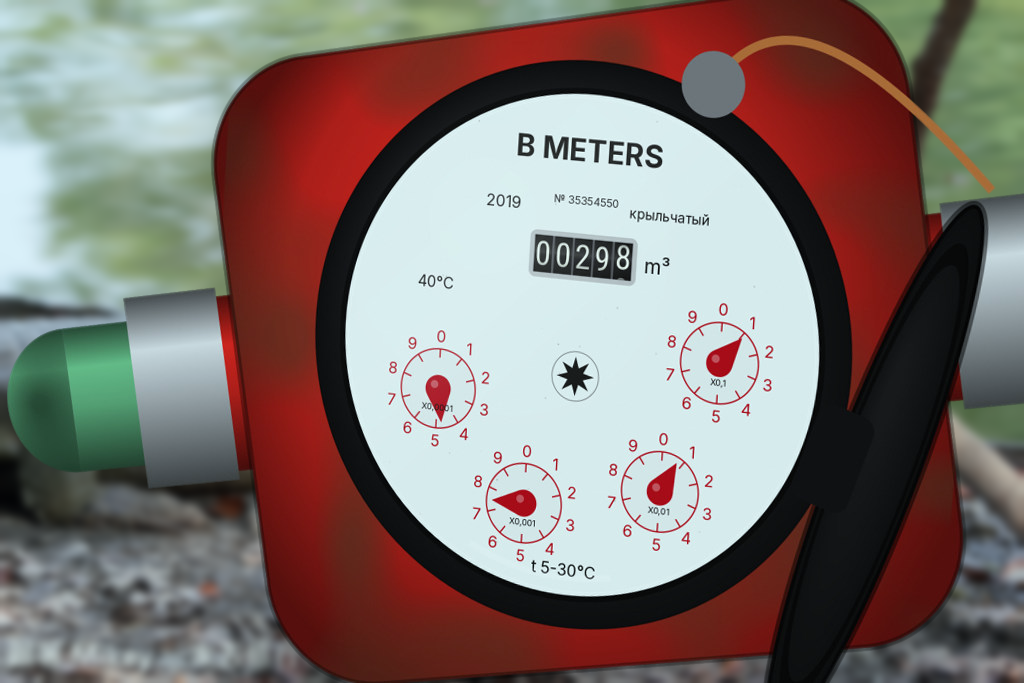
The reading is 298.1074 m³
